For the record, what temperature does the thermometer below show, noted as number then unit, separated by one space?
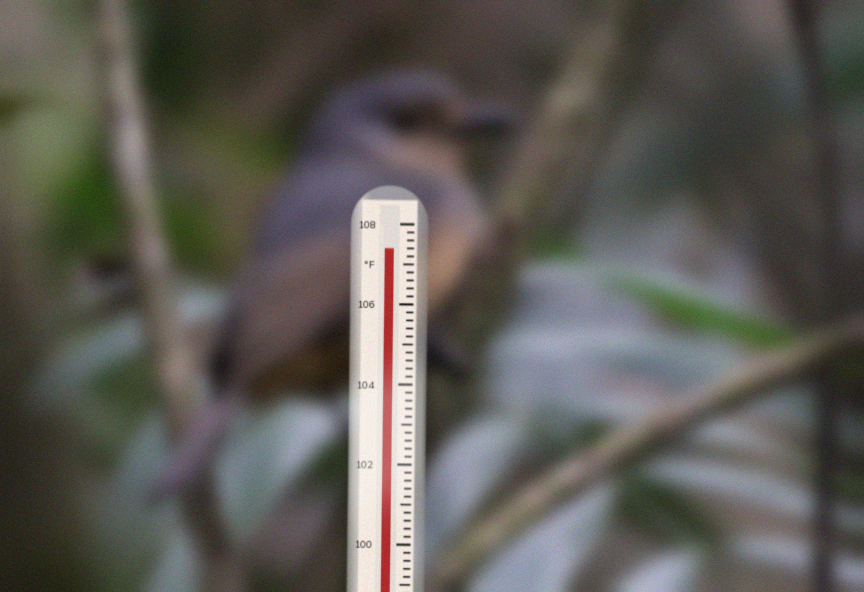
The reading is 107.4 °F
